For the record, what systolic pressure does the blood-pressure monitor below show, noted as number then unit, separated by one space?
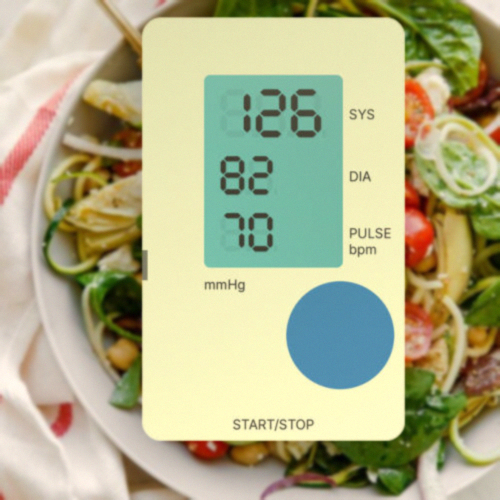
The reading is 126 mmHg
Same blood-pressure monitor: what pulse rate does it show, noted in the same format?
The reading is 70 bpm
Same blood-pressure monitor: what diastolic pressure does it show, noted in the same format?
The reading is 82 mmHg
